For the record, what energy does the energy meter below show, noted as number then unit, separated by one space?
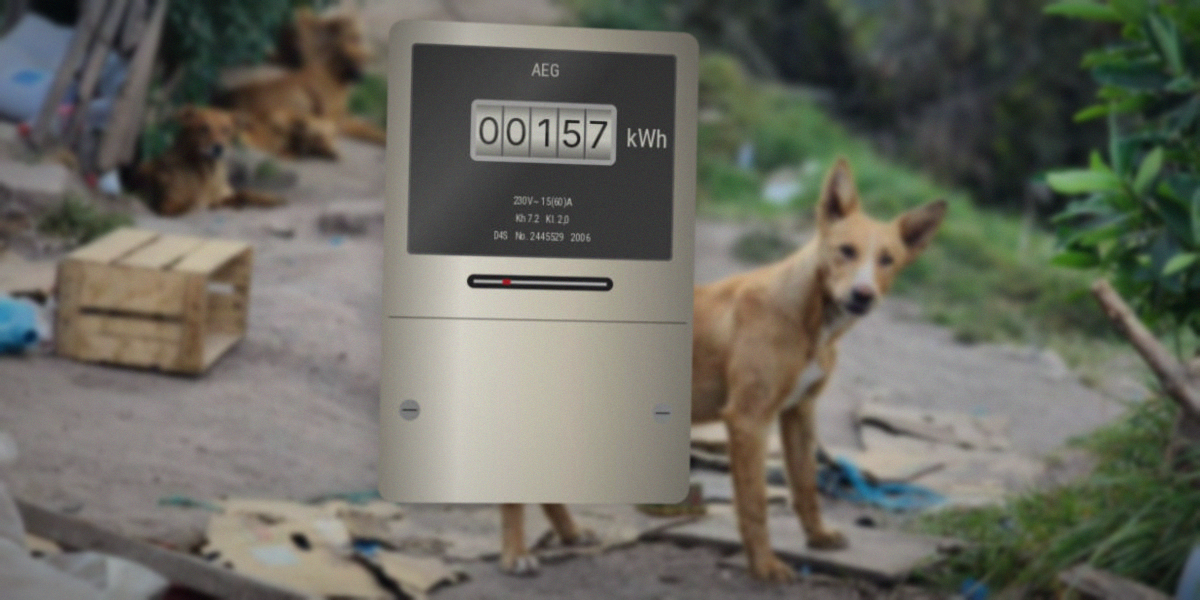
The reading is 157 kWh
